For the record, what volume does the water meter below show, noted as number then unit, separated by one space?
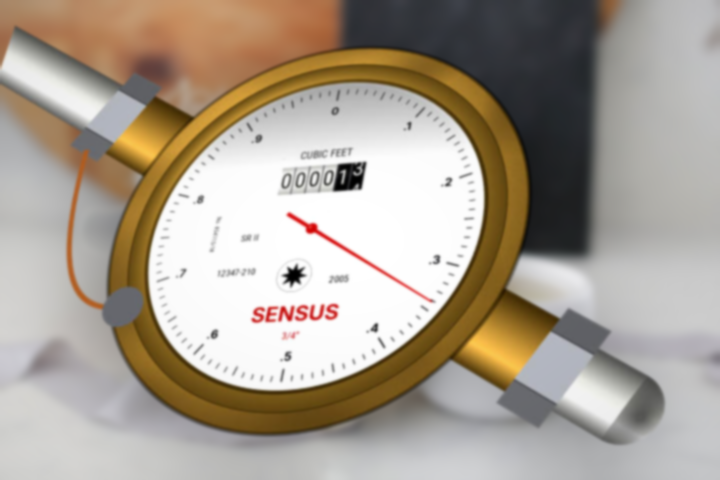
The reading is 13.34 ft³
